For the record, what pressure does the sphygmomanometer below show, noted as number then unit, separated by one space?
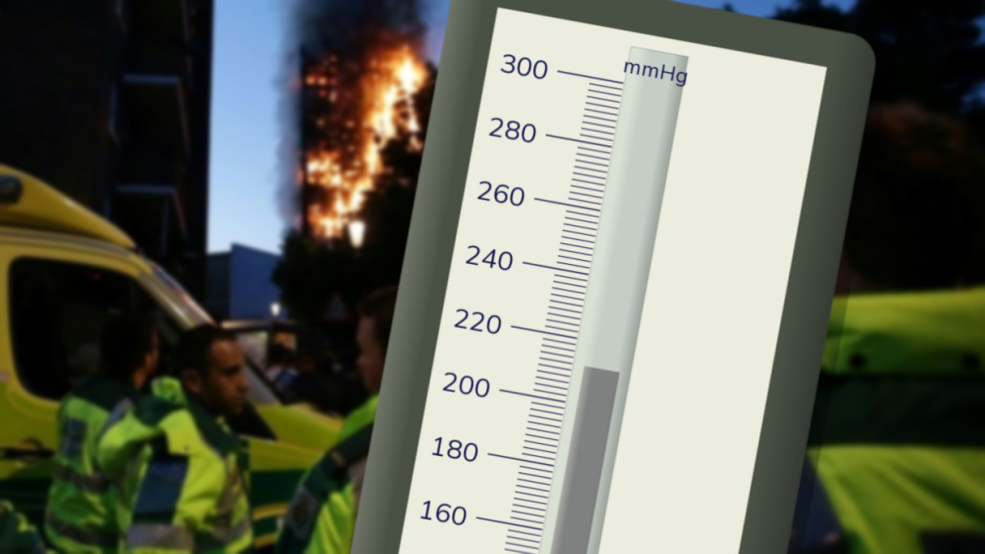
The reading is 212 mmHg
